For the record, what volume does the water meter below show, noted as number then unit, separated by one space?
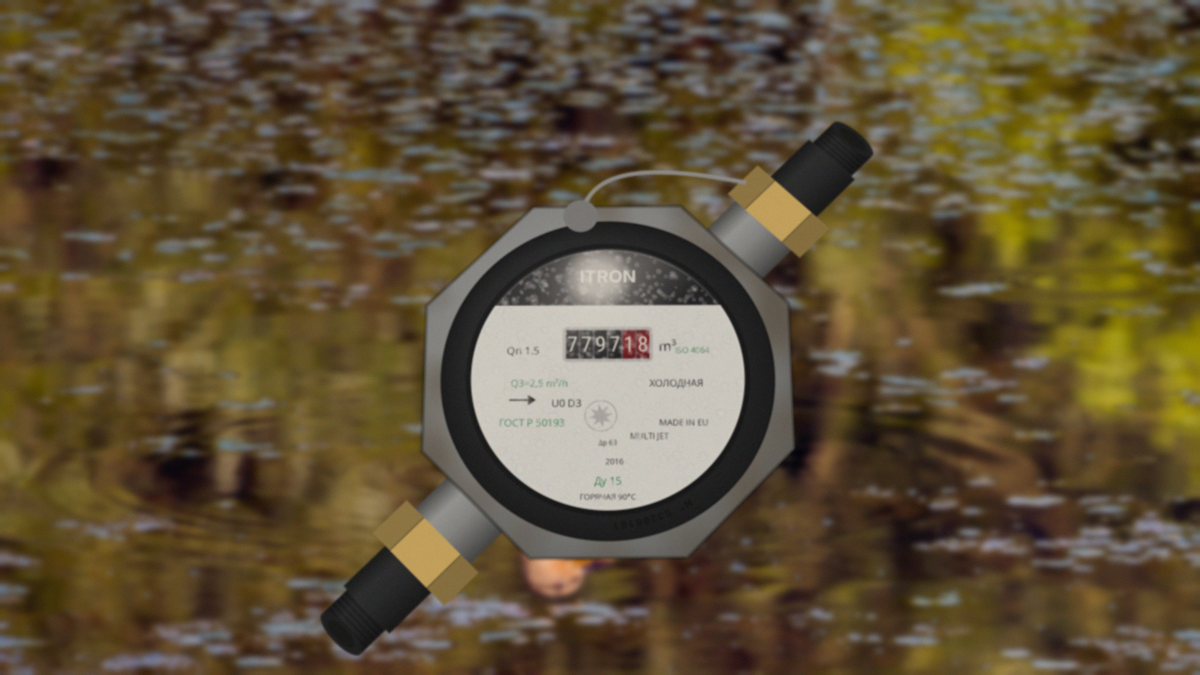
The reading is 7797.18 m³
